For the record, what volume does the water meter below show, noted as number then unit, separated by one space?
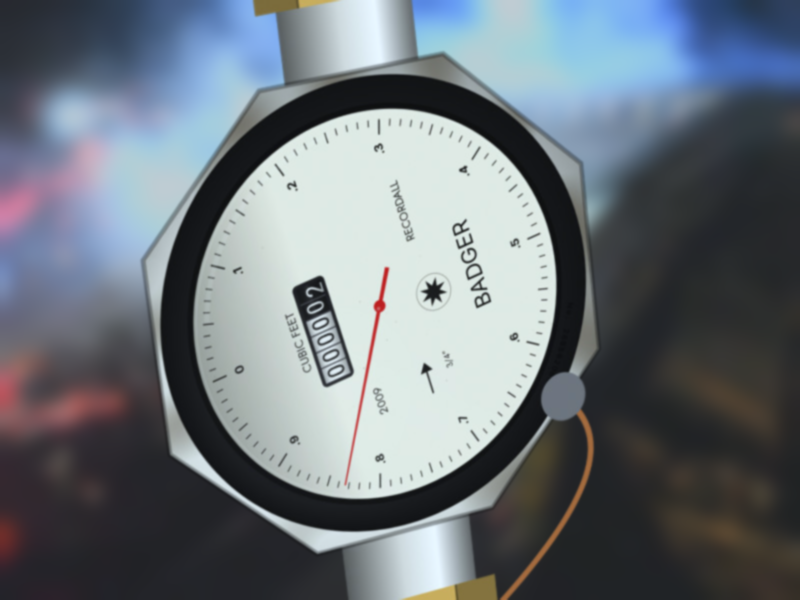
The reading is 1.83 ft³
